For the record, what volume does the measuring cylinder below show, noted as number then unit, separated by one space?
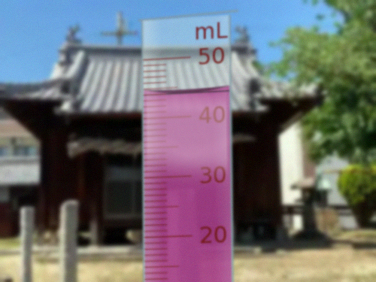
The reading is 44 mL
